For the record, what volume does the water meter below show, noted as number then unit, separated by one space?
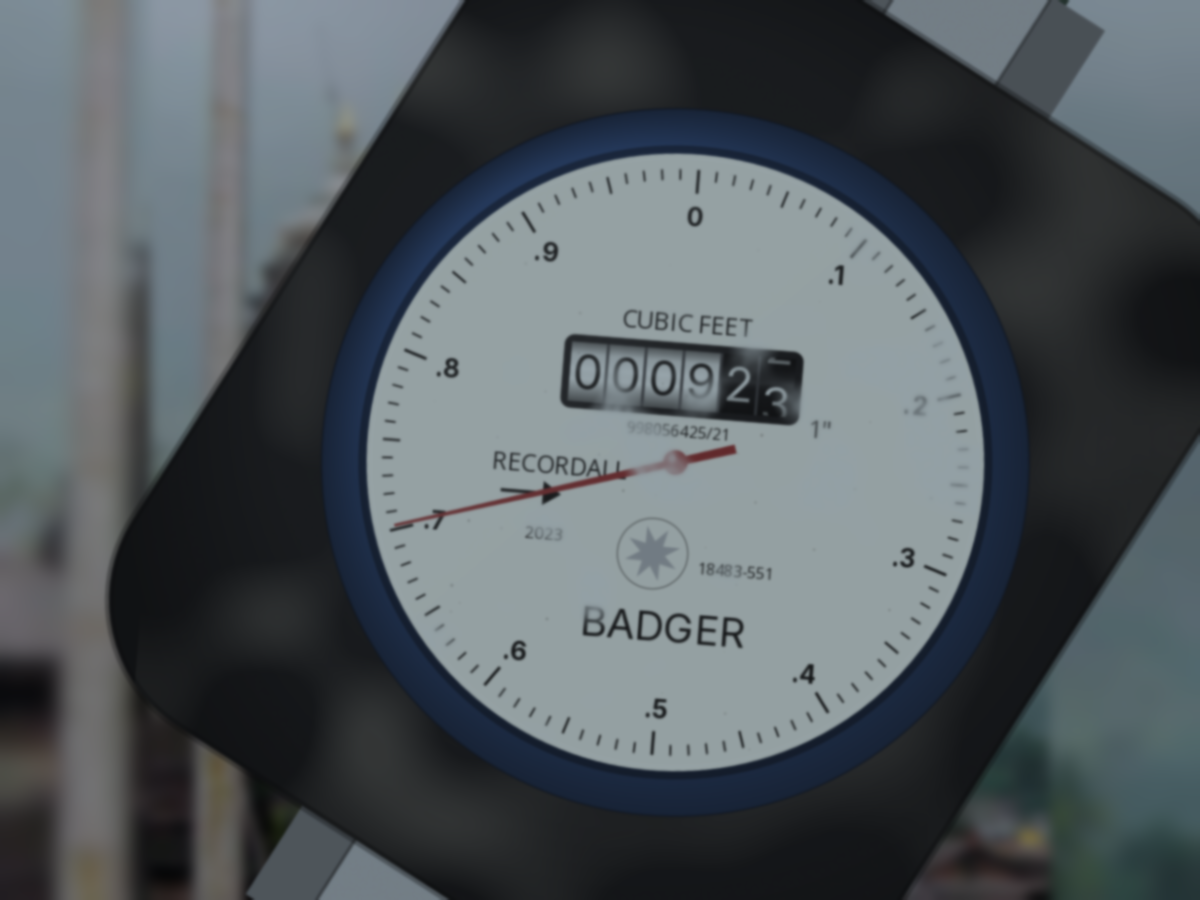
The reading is 922.70 ft³
